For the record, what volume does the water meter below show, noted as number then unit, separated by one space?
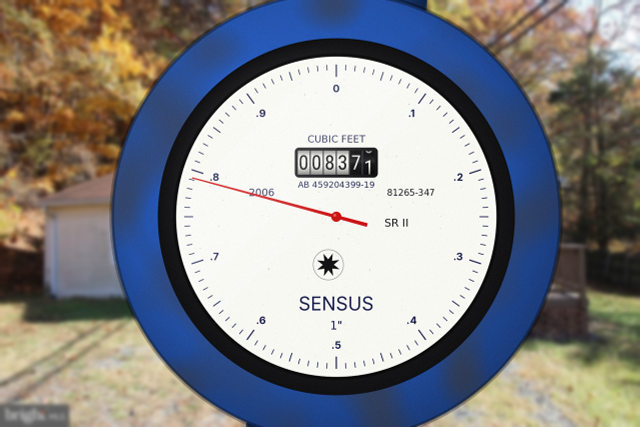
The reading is 8370.79 ft³
